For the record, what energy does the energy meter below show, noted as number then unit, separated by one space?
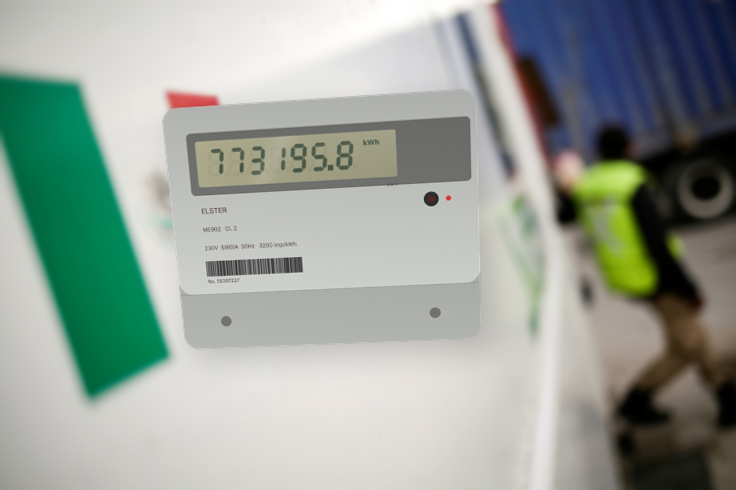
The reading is 773195.8 kWh
